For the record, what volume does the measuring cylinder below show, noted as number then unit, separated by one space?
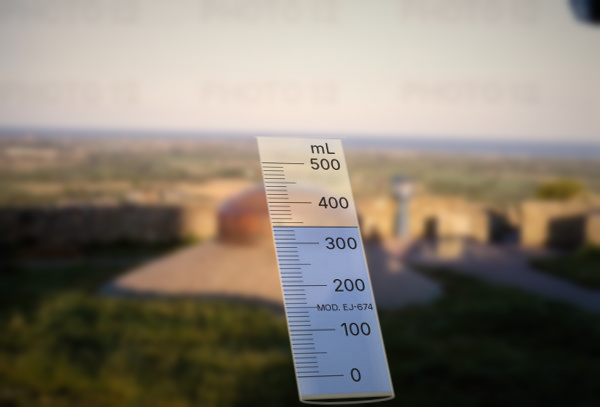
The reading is 340 mL
